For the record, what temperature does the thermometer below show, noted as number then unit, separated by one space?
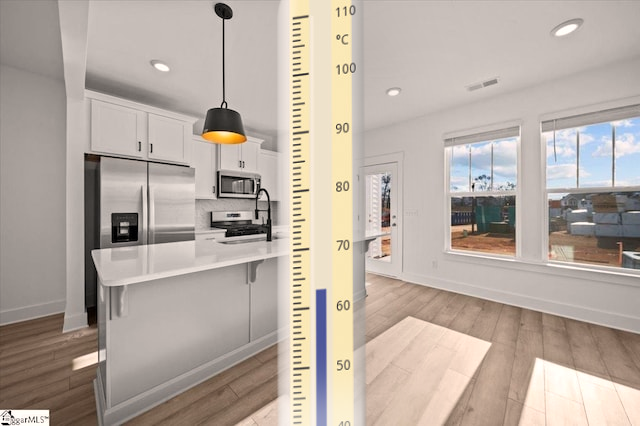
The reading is 63 °C
